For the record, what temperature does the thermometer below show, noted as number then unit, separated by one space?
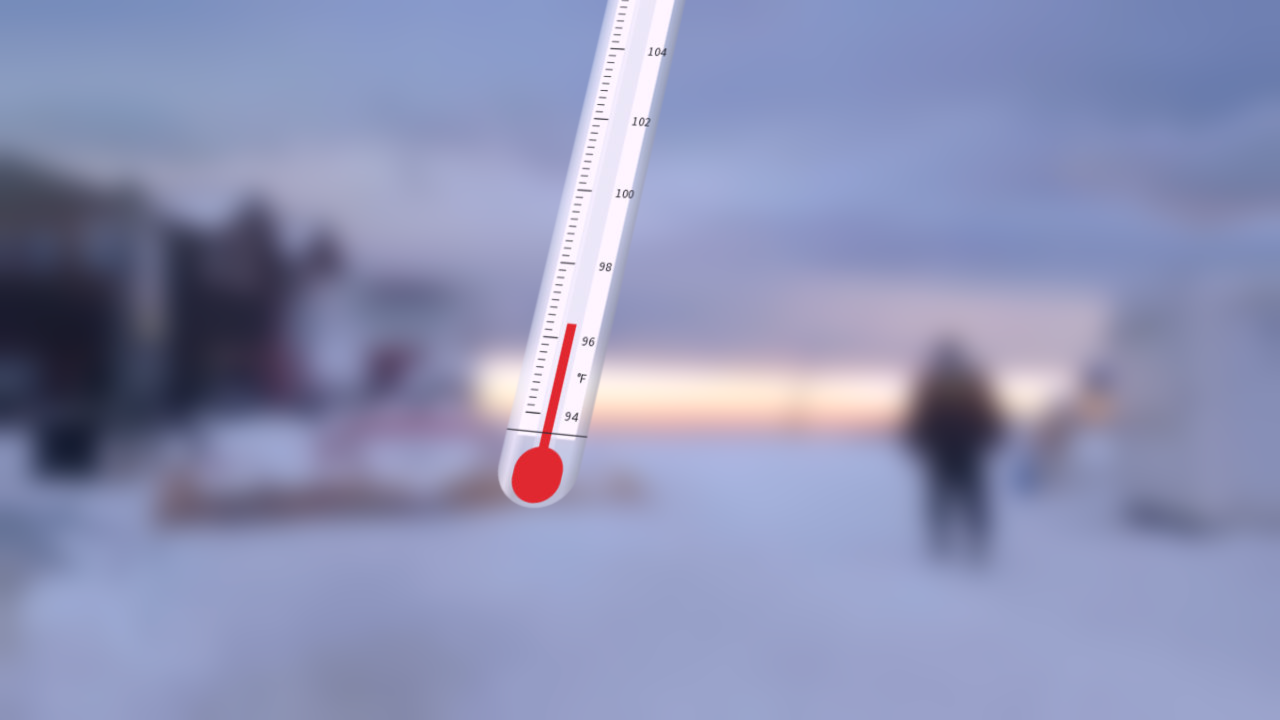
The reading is 96.4 °F
